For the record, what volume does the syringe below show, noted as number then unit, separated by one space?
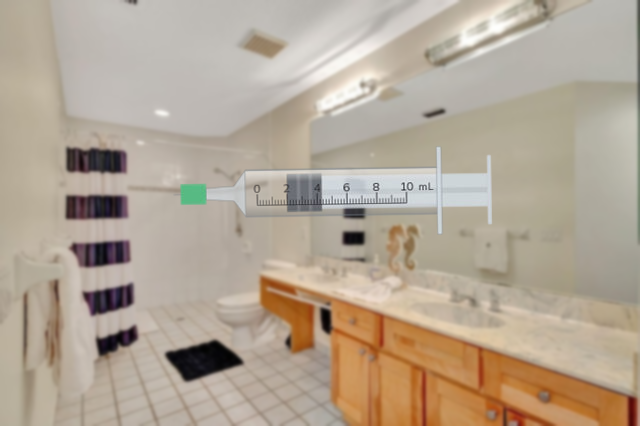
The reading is 2 mL
